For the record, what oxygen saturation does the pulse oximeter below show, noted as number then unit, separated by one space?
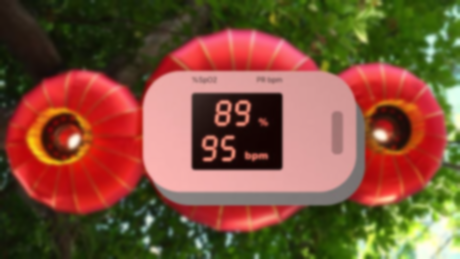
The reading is 89 %
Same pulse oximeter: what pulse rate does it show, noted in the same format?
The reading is 95 bpm
